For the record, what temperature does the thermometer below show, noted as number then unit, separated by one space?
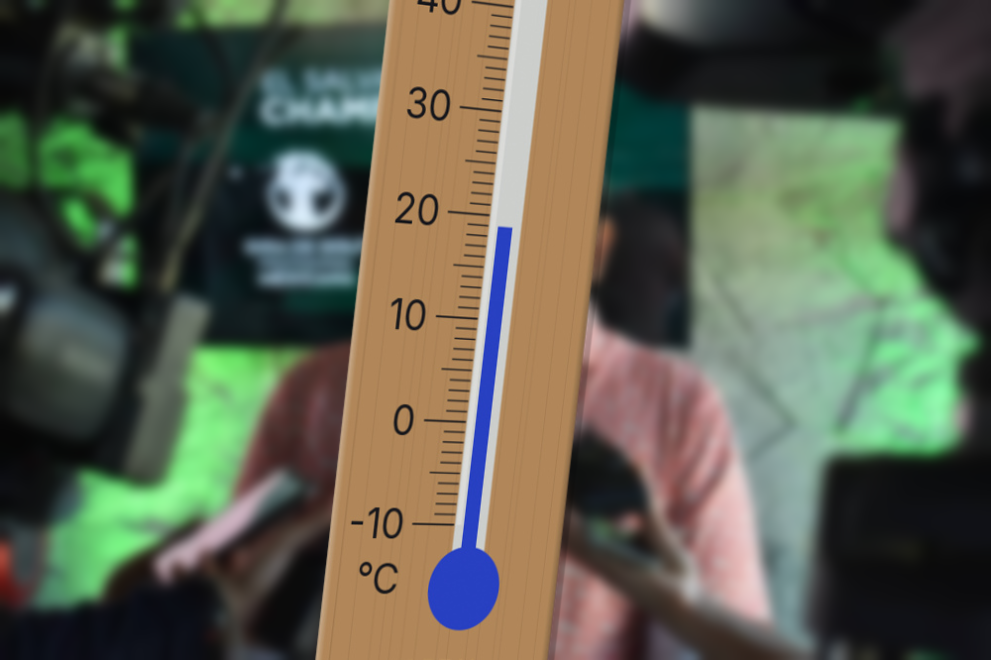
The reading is 19 °C
